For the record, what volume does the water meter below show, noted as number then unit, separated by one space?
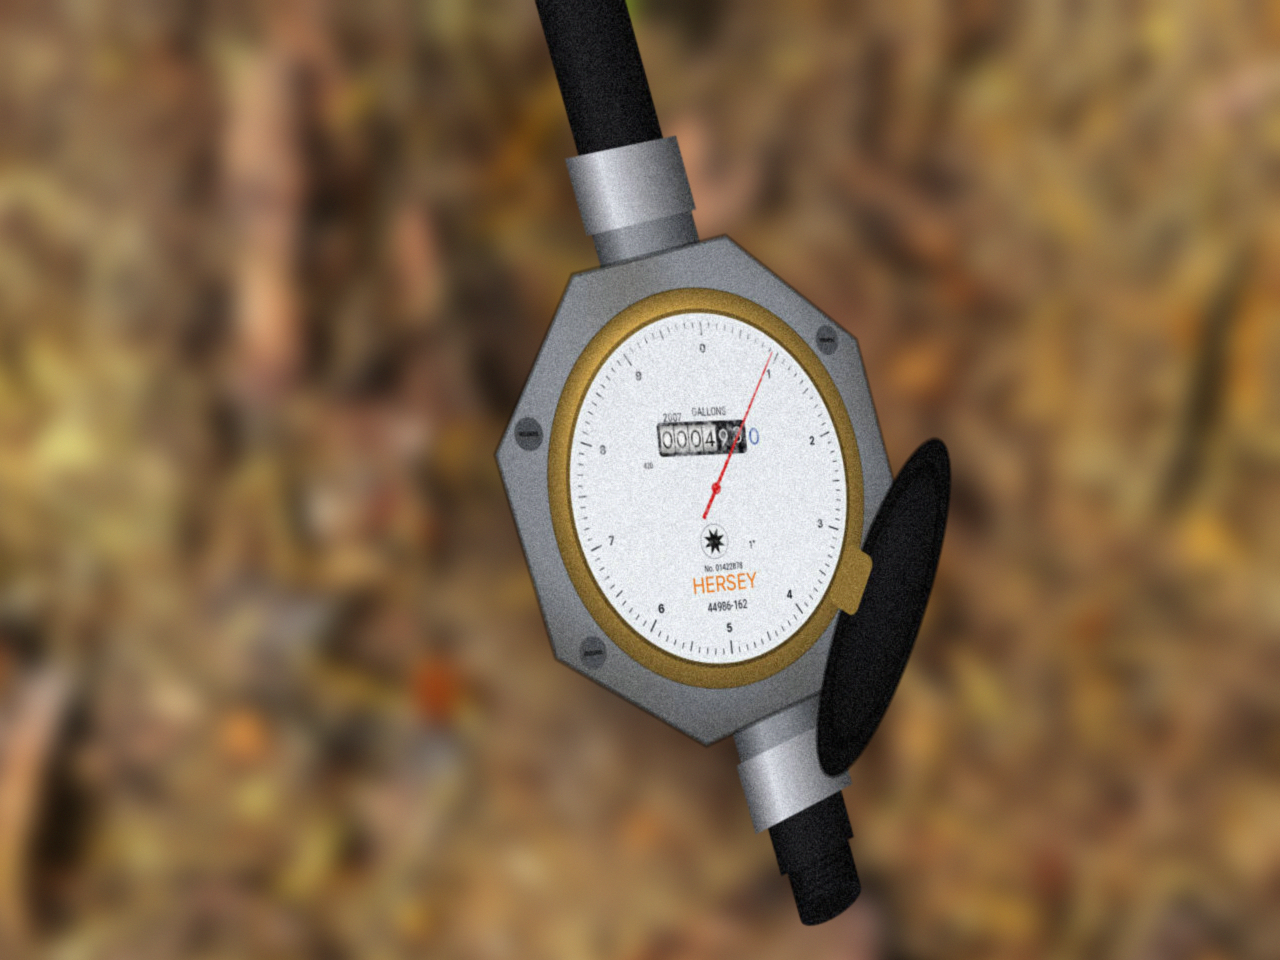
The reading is 4930.9 gal
